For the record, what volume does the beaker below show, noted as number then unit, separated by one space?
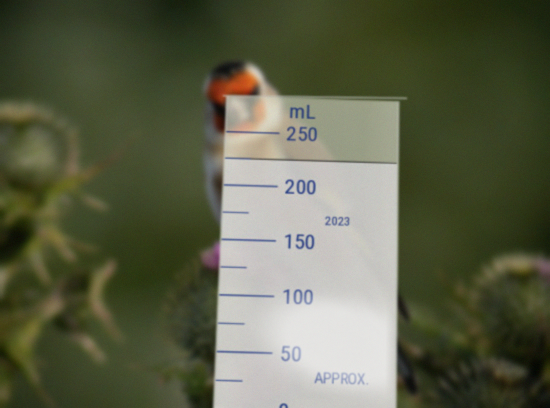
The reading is 225 mL
